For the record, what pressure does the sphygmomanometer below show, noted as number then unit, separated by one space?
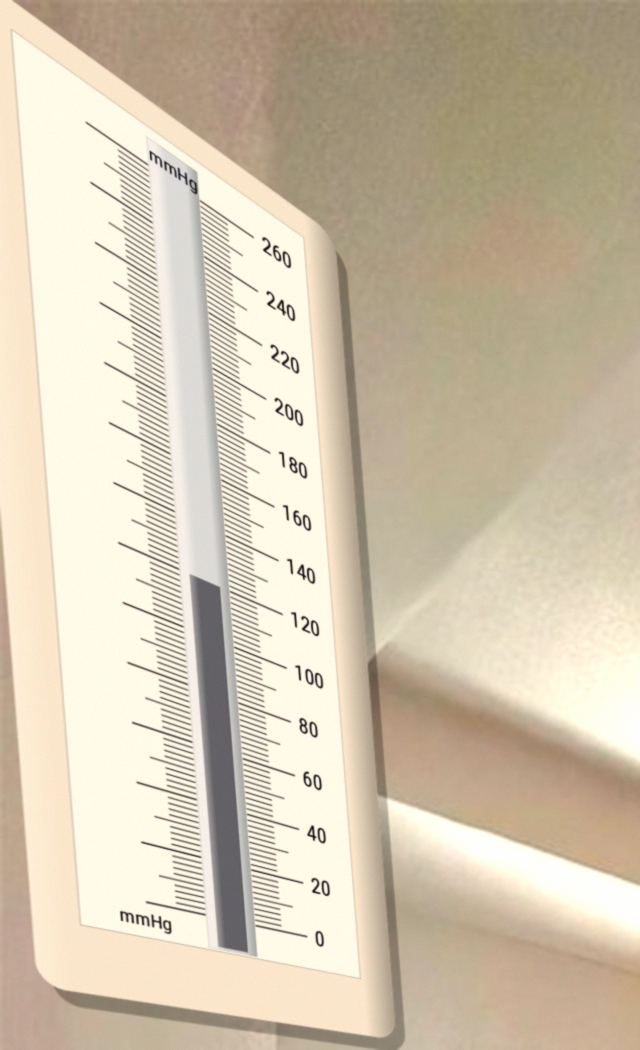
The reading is 120 mmHg
